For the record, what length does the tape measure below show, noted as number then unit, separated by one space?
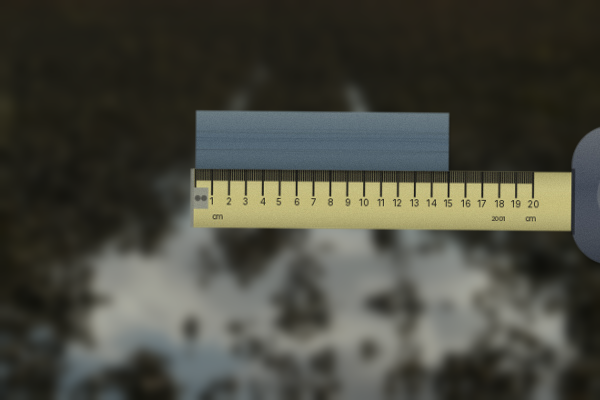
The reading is 15 cm
